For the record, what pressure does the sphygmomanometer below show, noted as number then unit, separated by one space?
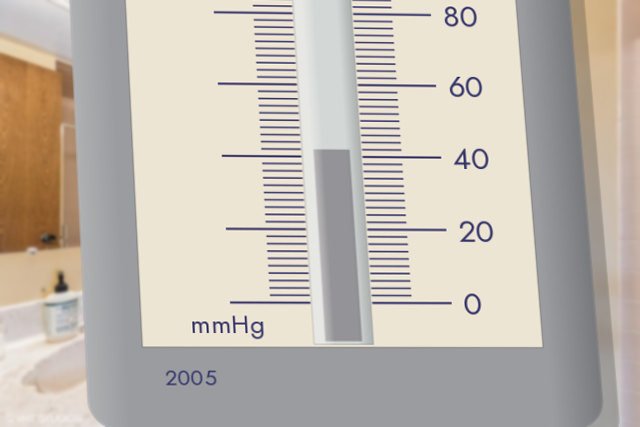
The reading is 42 mmHg
